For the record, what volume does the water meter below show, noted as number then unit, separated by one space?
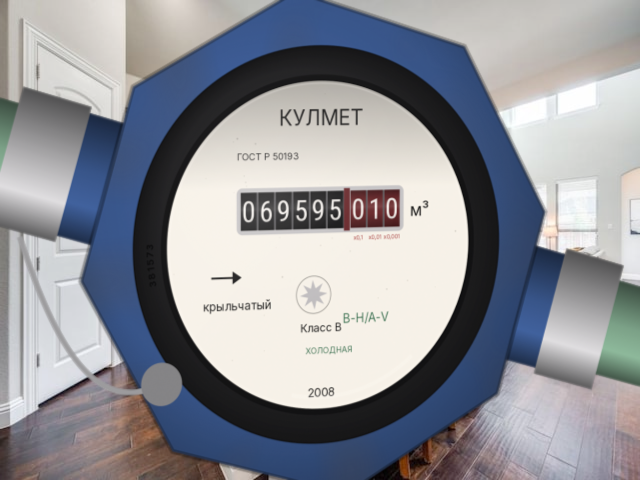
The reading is 69595.010 m³
